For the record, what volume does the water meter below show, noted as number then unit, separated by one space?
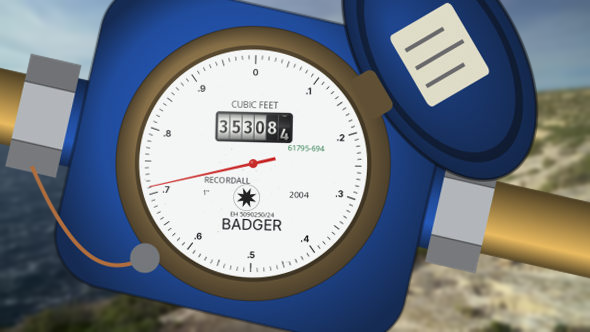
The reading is 353083.71 ft³
